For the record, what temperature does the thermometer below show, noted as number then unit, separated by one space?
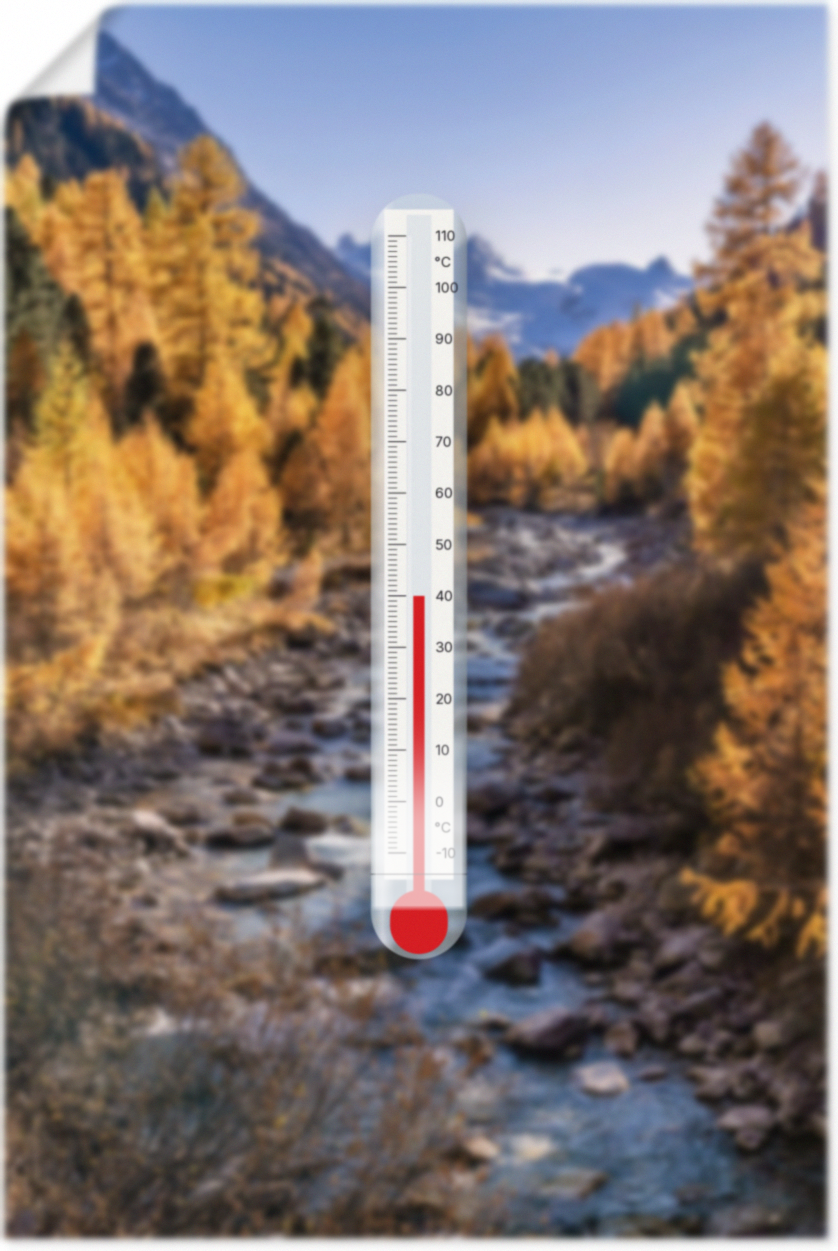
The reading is 40 °C
